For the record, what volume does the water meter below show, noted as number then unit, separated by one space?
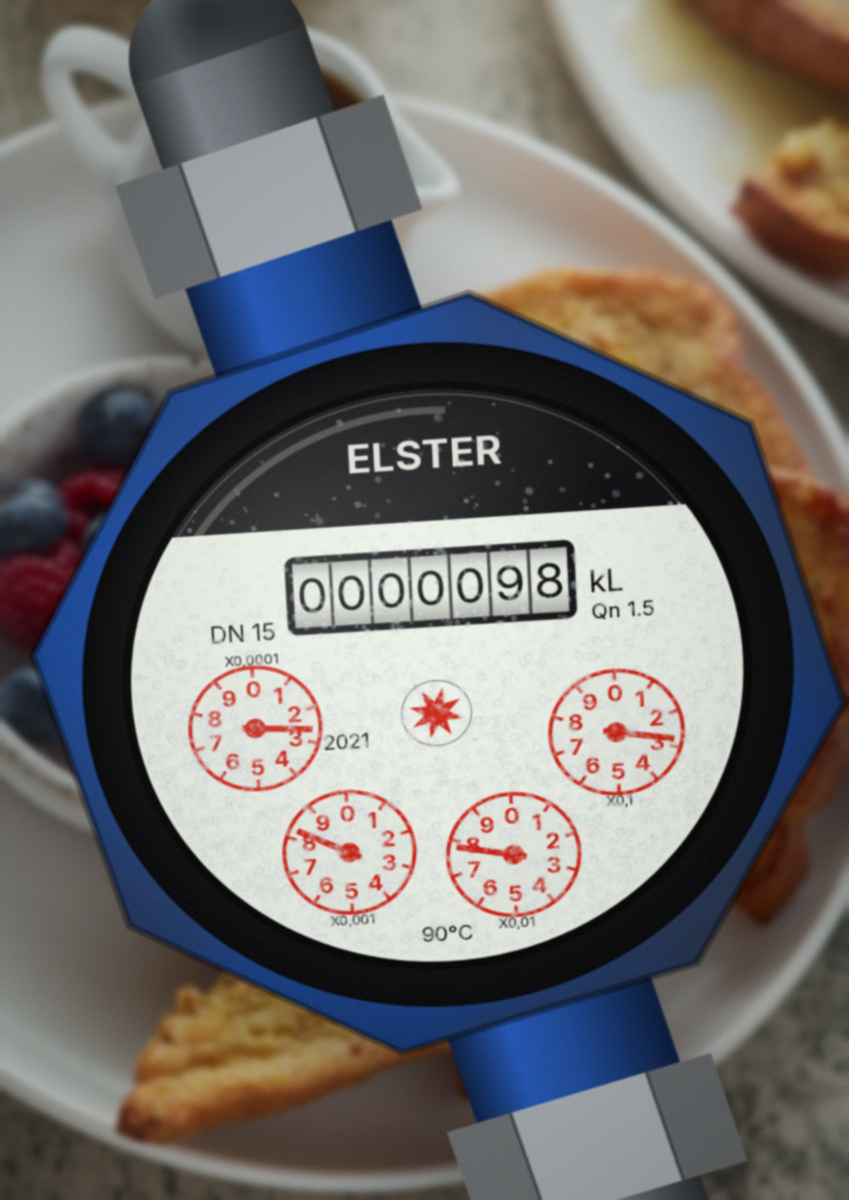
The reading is 98.2782 kL
